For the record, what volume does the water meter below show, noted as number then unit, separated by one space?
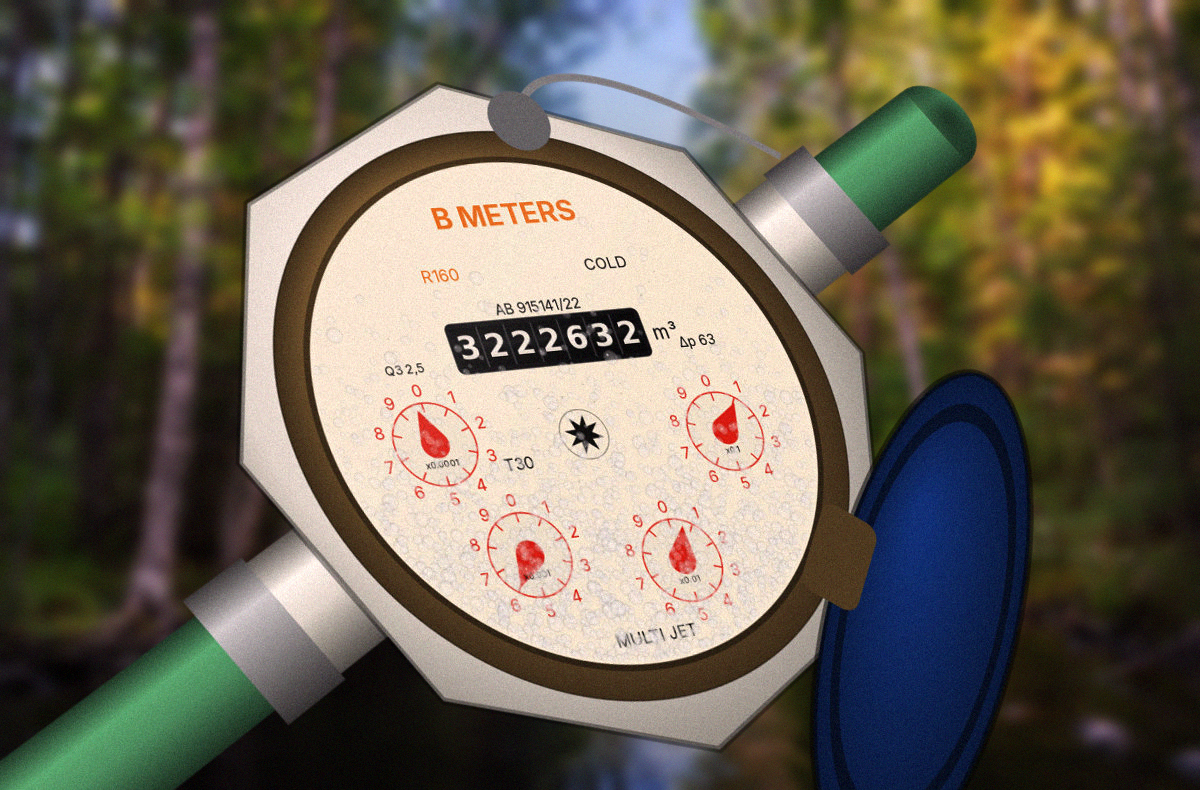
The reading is 3222632.1059 m³
